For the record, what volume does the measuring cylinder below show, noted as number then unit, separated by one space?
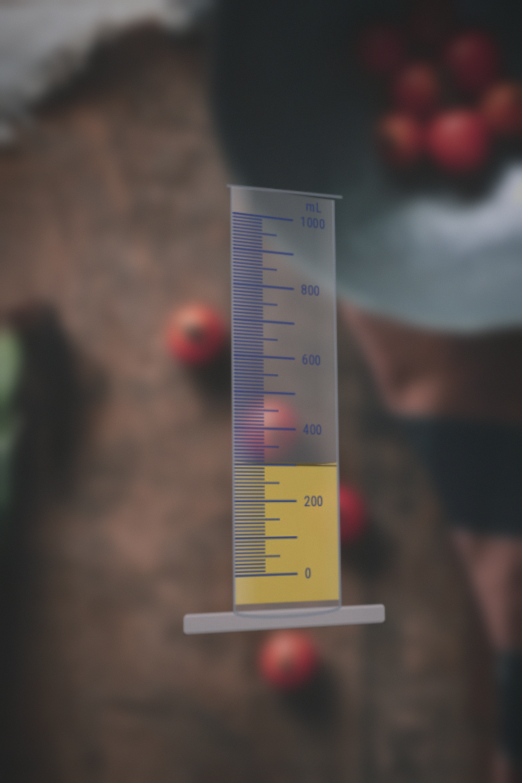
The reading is 300 mL
